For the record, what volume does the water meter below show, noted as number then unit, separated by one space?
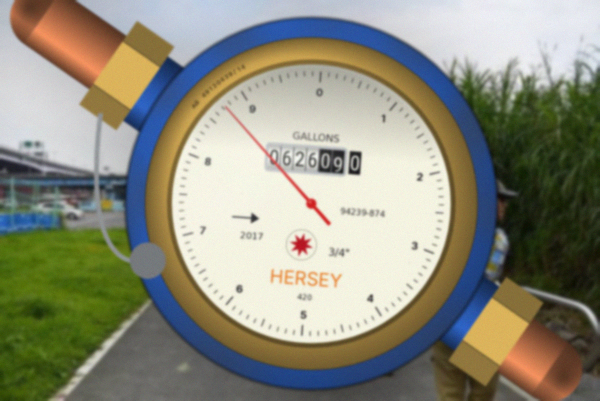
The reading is 626088.7 gal
